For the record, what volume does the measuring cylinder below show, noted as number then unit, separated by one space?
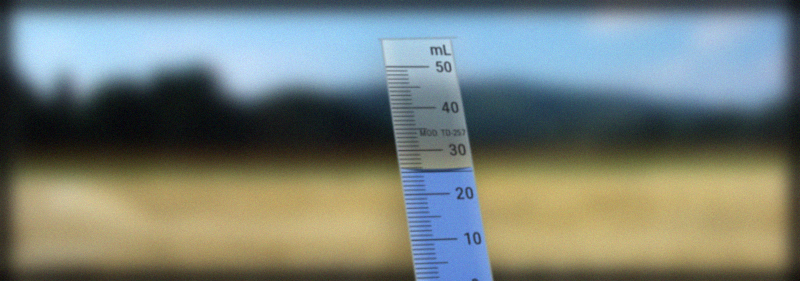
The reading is 25 mL
